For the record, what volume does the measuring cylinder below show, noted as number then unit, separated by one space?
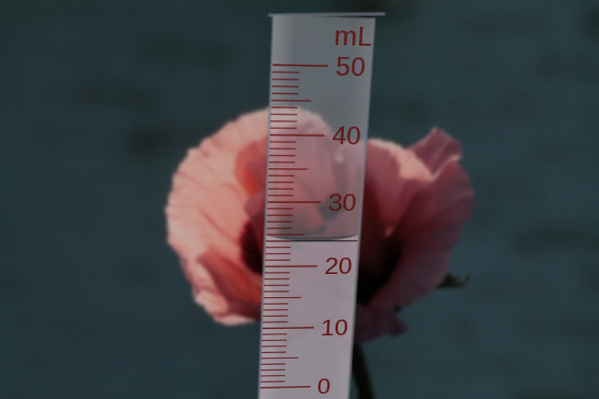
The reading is 24 mL
